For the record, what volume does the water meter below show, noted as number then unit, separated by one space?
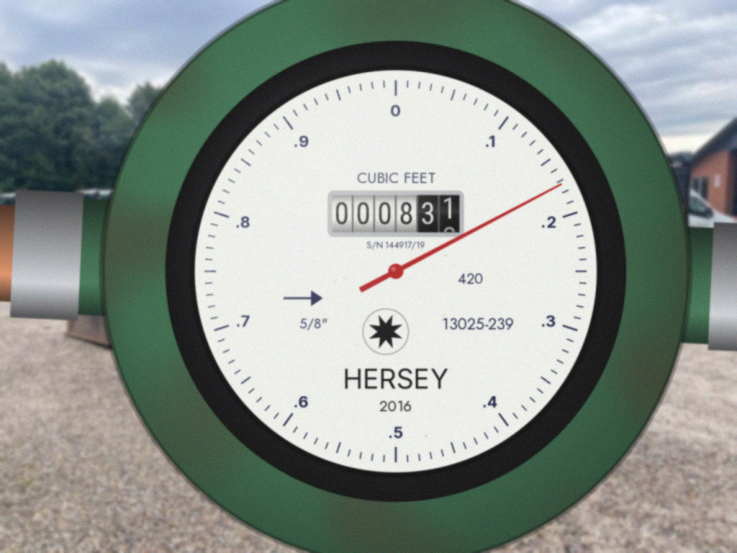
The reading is 831.17 ft³
